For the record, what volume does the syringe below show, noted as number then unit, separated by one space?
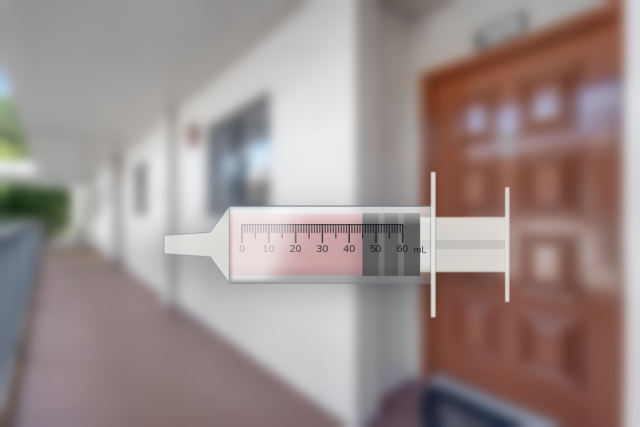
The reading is 45 mL
